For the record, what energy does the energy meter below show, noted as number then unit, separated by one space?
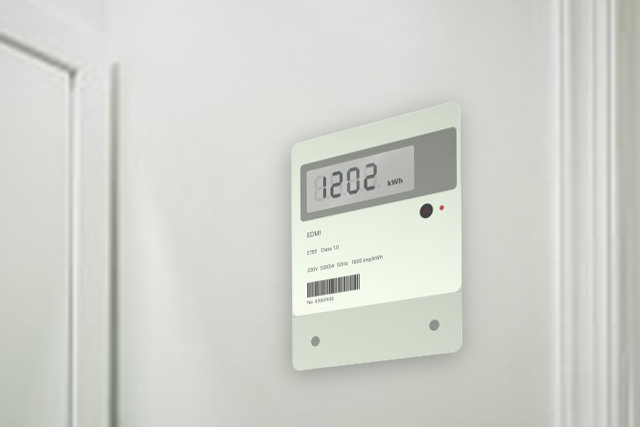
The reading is 1202 kWh
